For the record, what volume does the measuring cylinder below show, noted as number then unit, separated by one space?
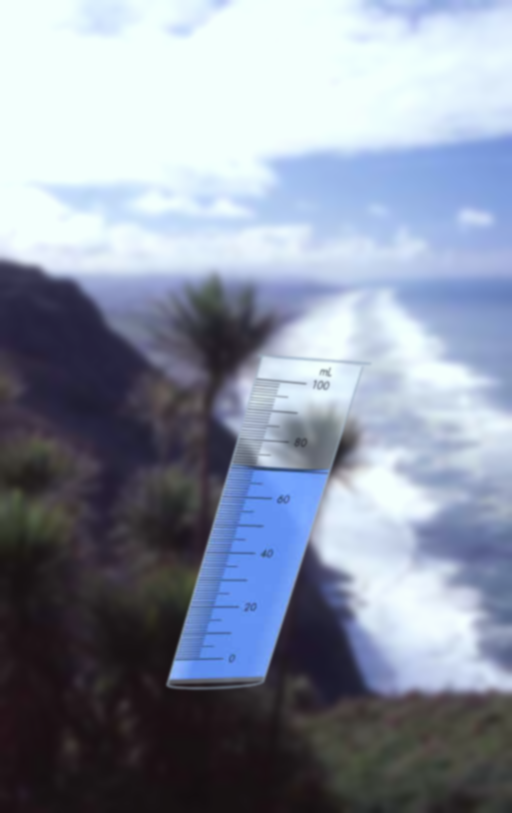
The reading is 70 mL
